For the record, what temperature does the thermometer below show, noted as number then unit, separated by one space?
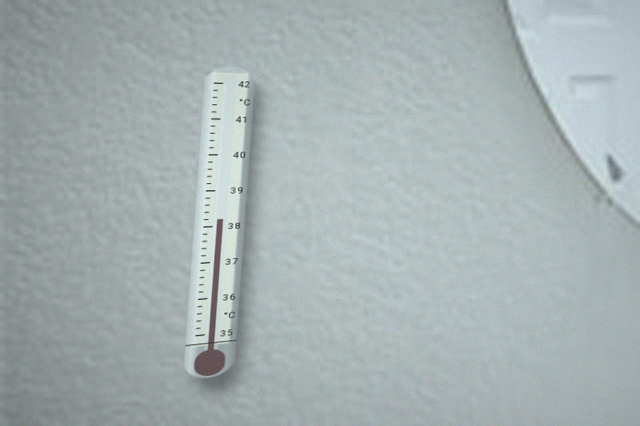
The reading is 38.2 °C
